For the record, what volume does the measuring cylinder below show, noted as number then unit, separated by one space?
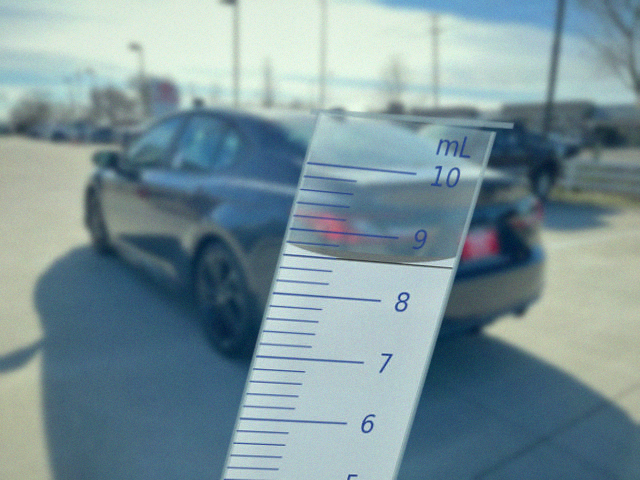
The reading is 8.6 mL
